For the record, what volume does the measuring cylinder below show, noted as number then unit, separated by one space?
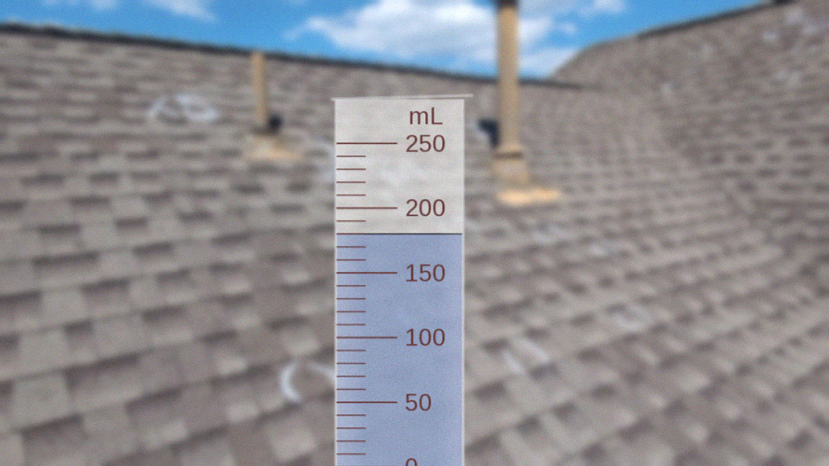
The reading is 180 mL
